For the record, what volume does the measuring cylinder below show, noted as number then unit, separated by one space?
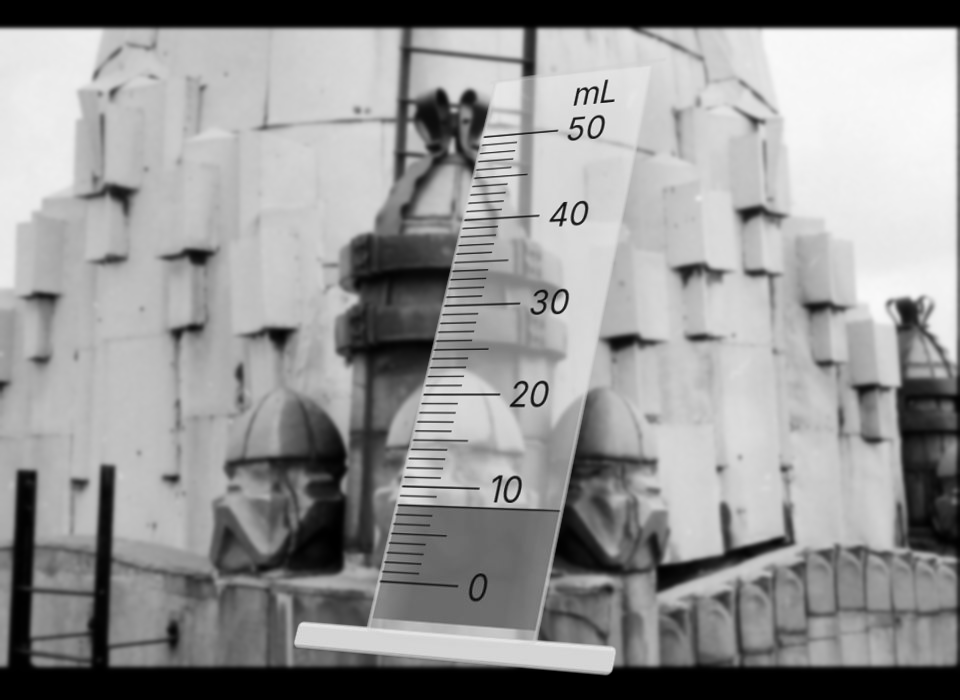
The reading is 8 mL
